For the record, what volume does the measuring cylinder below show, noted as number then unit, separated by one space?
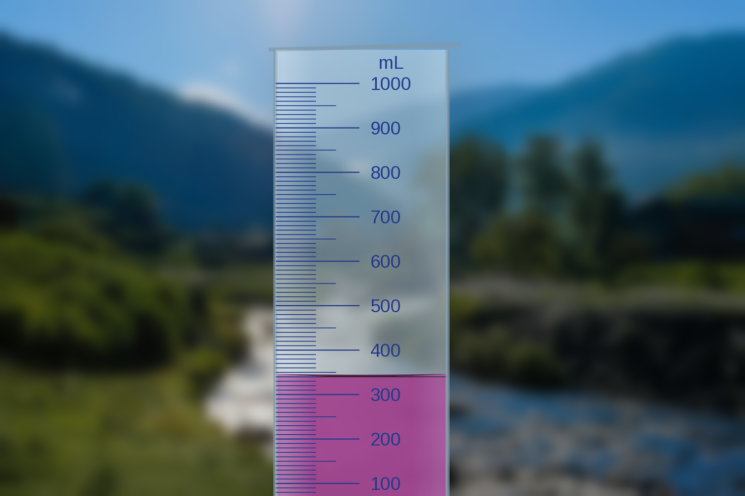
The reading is 340 mL
